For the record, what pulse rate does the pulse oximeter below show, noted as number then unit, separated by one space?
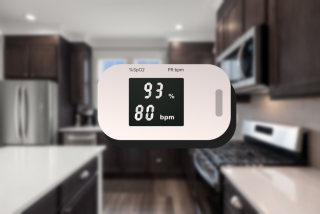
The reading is 80 bpm
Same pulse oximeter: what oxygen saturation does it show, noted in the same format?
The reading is 93 %
